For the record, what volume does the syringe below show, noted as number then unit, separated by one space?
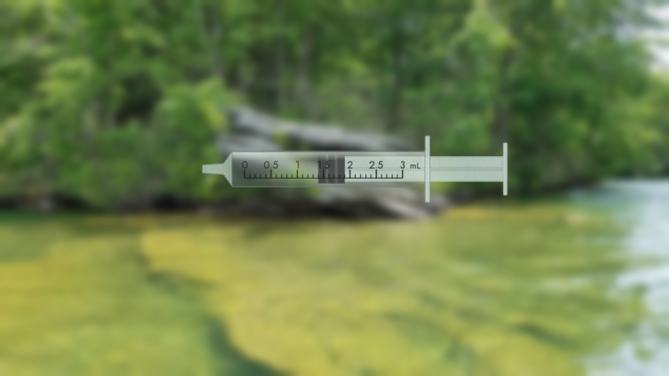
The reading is 1.4 mL
